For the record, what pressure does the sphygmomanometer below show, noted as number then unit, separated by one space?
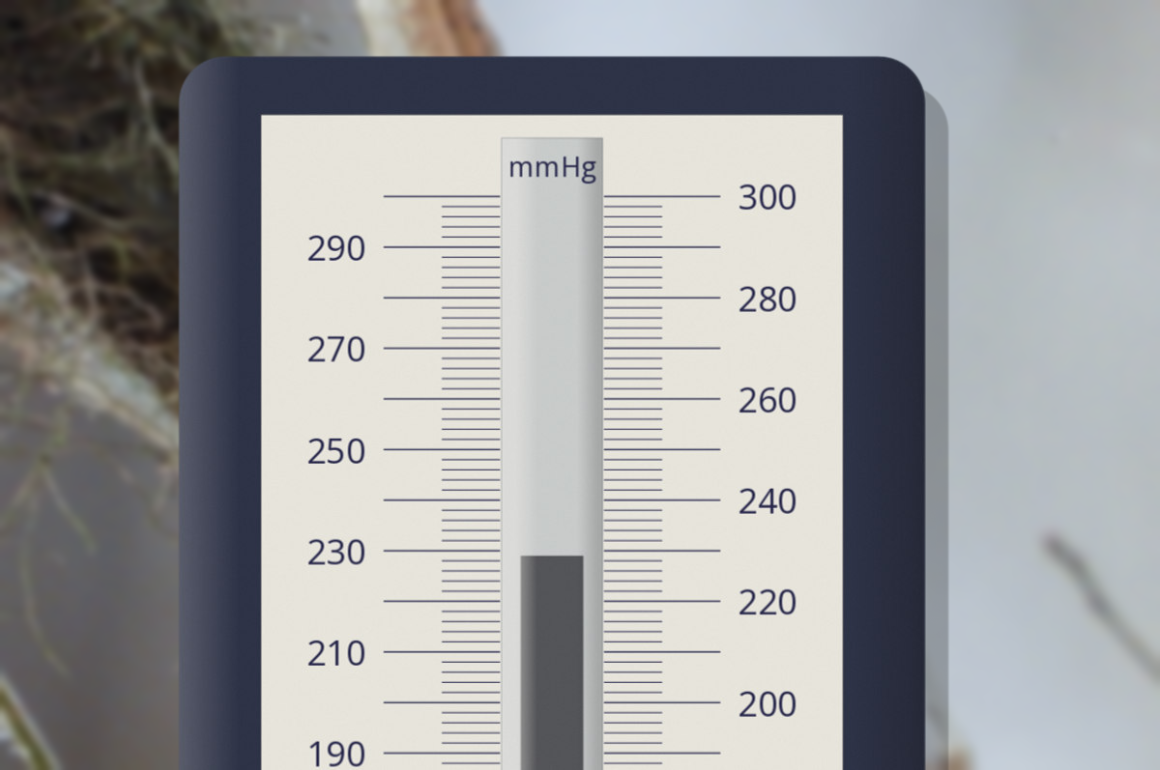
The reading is 229 mmHg
